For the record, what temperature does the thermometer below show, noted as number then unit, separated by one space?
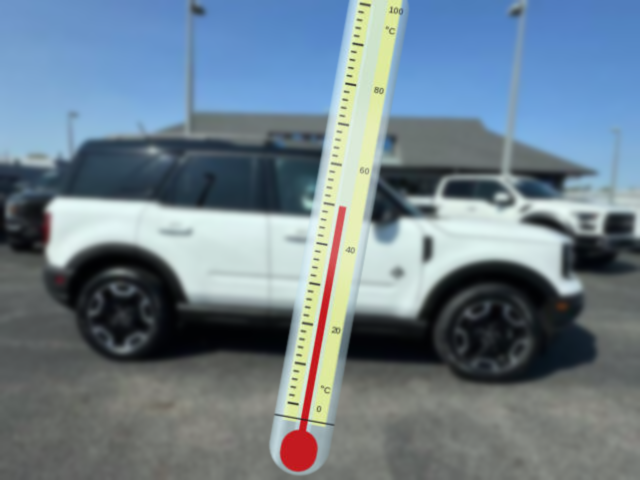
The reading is 50 °C
